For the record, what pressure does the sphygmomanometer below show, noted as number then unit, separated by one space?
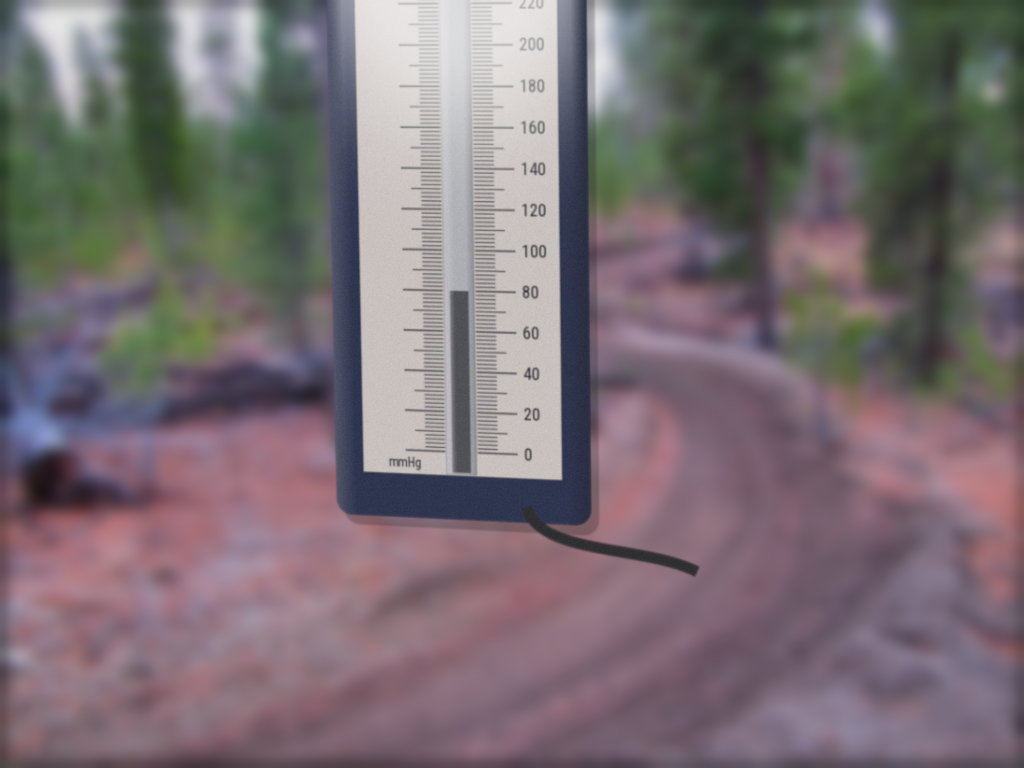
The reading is 80 mmHg
